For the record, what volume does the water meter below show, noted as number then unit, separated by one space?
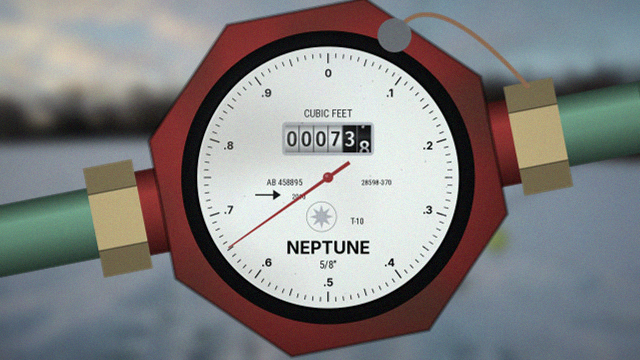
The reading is 737.65 ft³
